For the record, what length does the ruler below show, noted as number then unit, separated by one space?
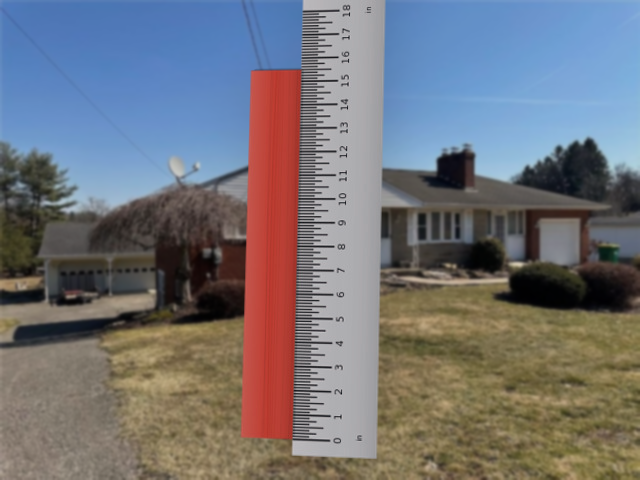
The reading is 15.5 in
